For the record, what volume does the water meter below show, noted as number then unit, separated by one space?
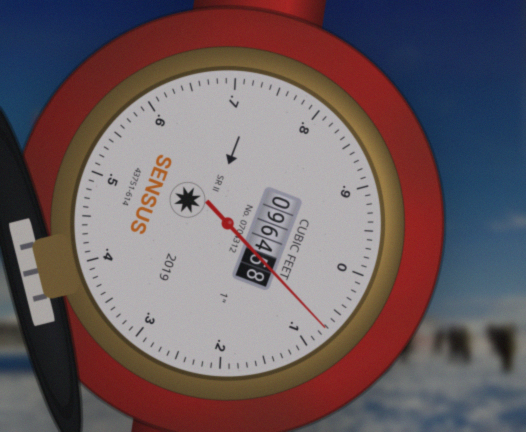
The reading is 96458.07 ft³
